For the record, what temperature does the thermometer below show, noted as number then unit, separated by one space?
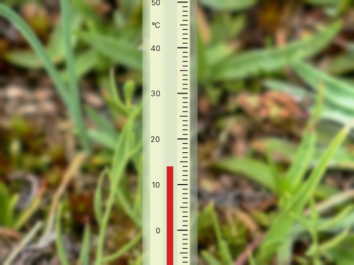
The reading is 14 °C
